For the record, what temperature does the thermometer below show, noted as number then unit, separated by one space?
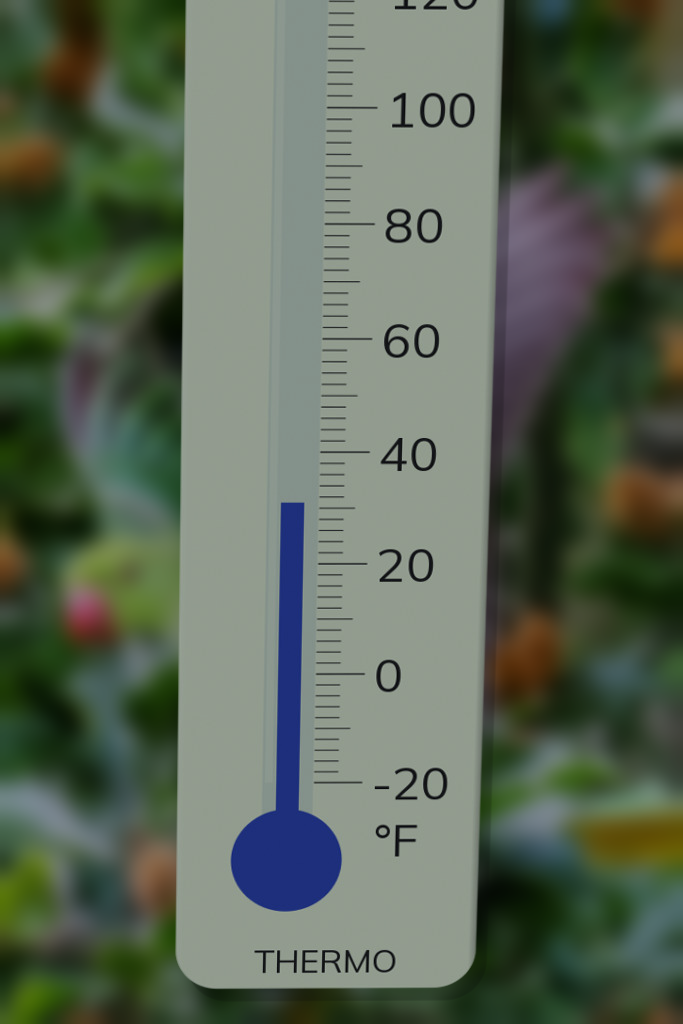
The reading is 31 °F
